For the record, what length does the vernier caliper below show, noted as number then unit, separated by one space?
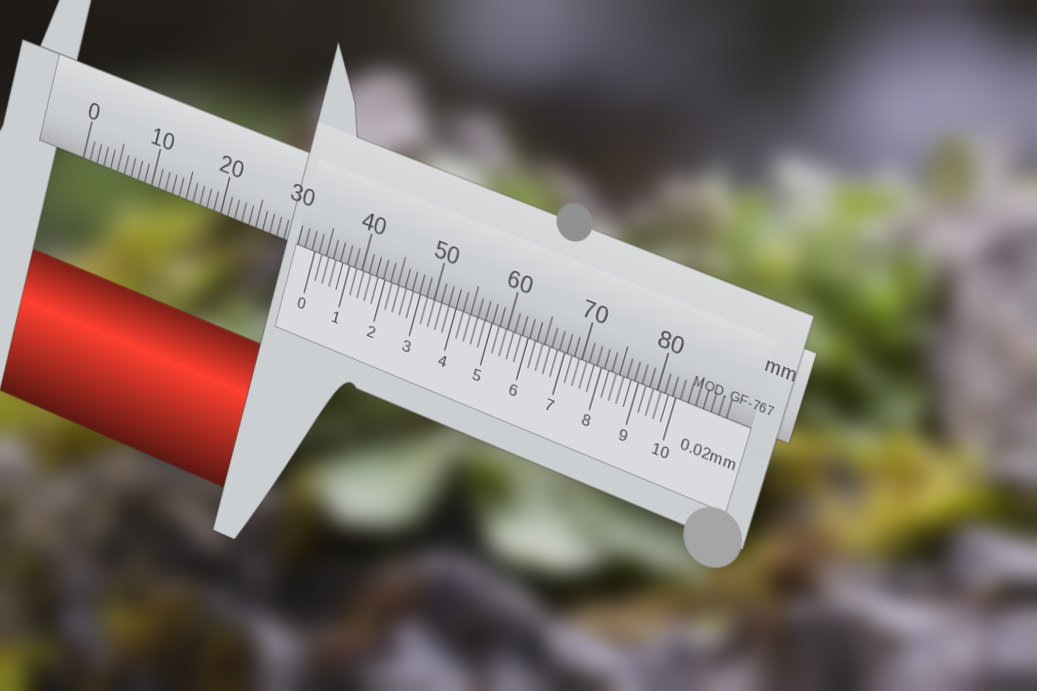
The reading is 33.4 mm
